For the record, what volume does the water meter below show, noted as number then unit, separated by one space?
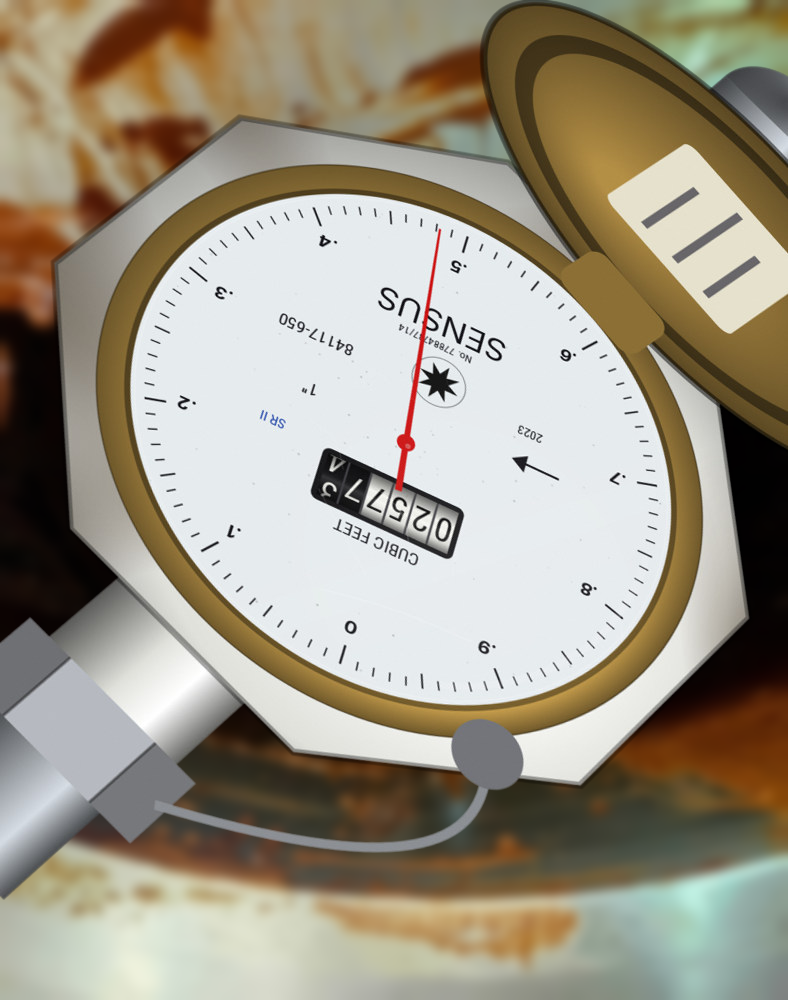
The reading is 25773.48 ft³
